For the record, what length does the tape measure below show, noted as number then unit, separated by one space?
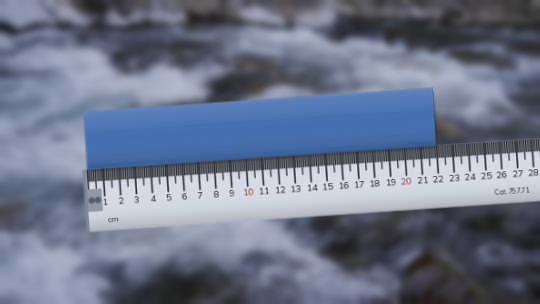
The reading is 22 cm
